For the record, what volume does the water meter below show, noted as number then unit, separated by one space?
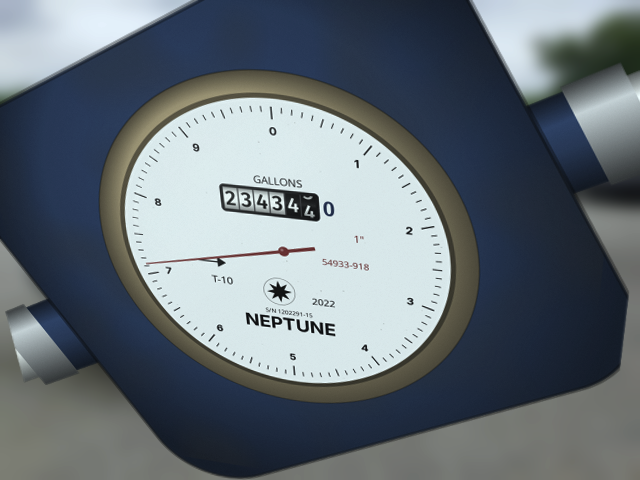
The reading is 2343437.1 gal
